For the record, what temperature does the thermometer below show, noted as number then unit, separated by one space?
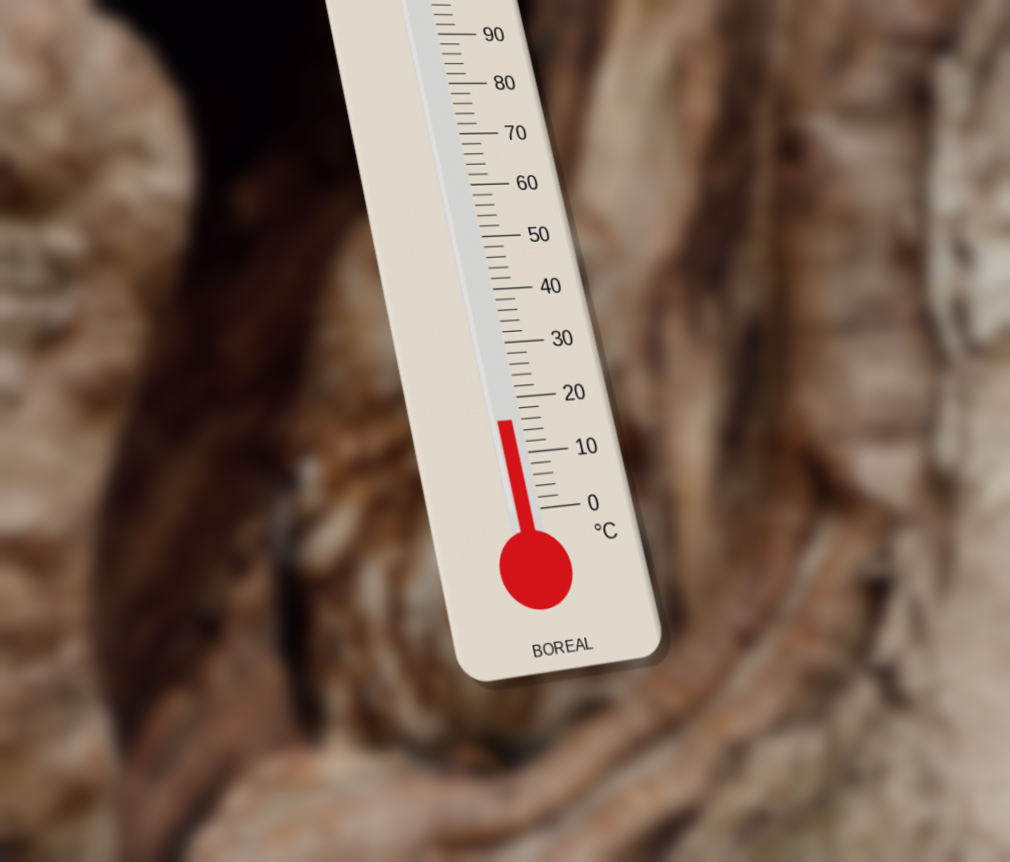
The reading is 16 °C
